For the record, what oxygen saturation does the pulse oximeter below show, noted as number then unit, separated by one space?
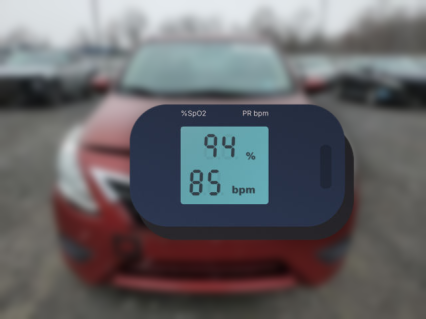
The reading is 94 %
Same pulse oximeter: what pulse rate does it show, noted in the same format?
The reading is 85 bpm
